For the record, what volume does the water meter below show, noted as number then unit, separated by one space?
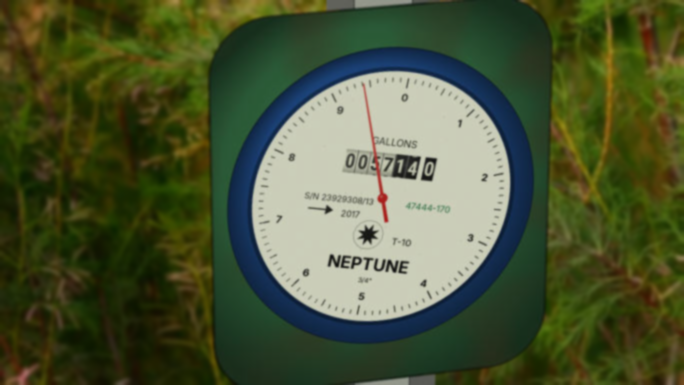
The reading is 57139.4 gal
